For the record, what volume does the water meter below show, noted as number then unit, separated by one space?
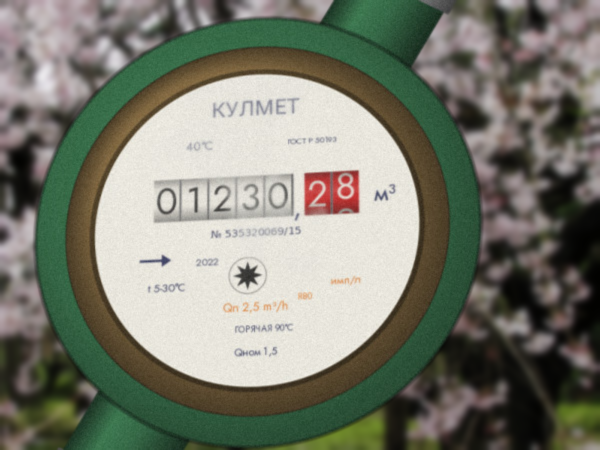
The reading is 1230.28 m³
